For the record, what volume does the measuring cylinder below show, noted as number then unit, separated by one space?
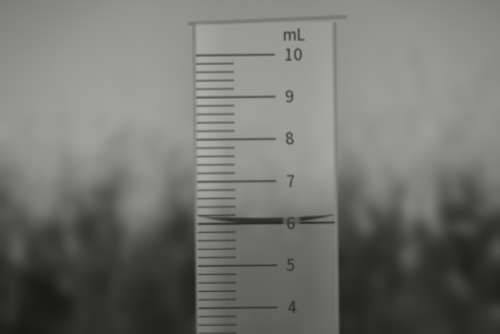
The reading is 6 mL
